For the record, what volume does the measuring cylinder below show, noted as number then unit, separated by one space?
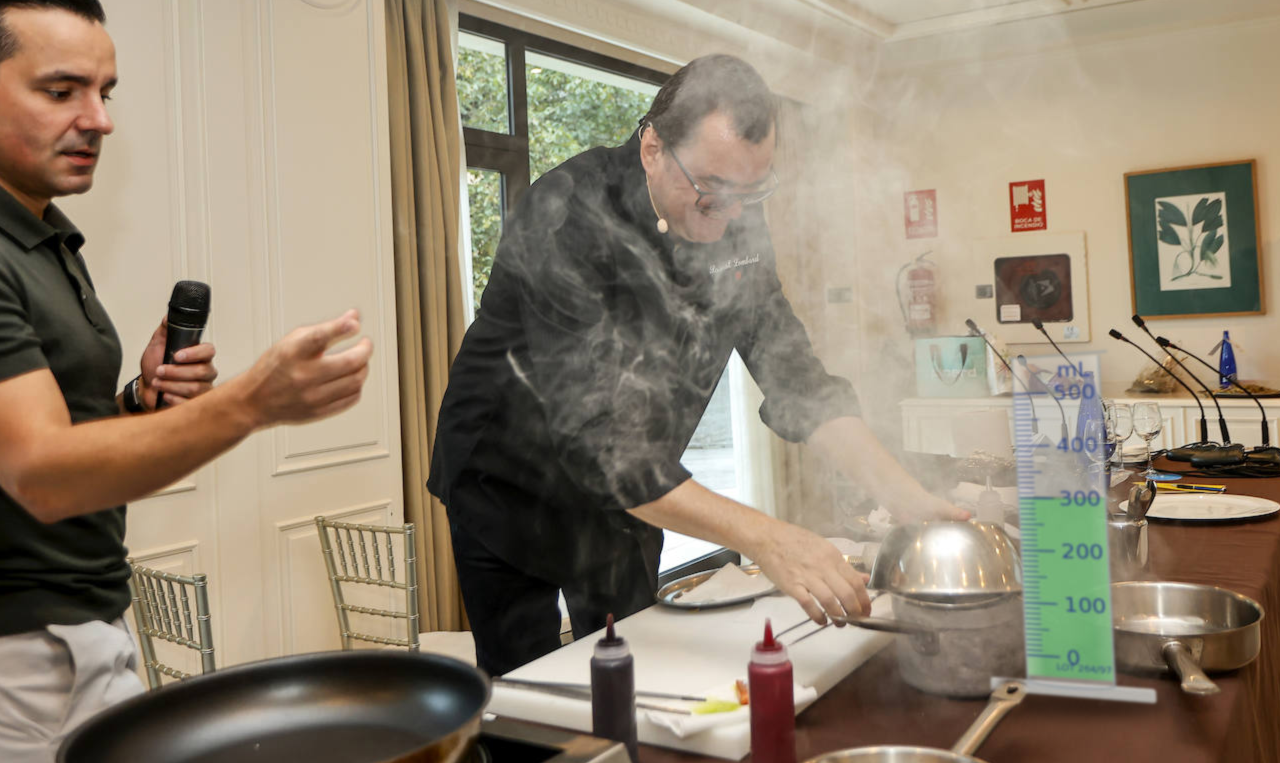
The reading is 300 mL
